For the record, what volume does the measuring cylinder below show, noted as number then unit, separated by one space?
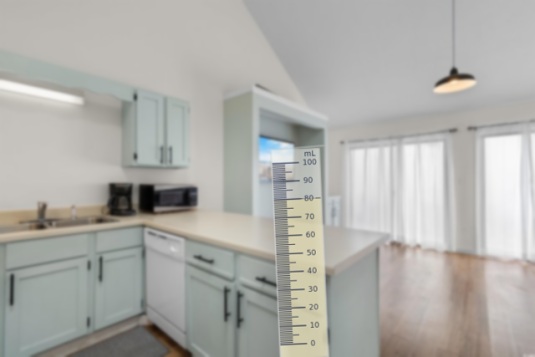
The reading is 80 mL
